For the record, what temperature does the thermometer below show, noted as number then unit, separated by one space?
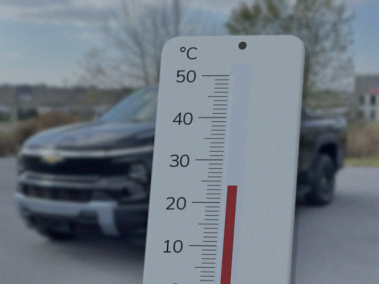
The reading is 24 °C
